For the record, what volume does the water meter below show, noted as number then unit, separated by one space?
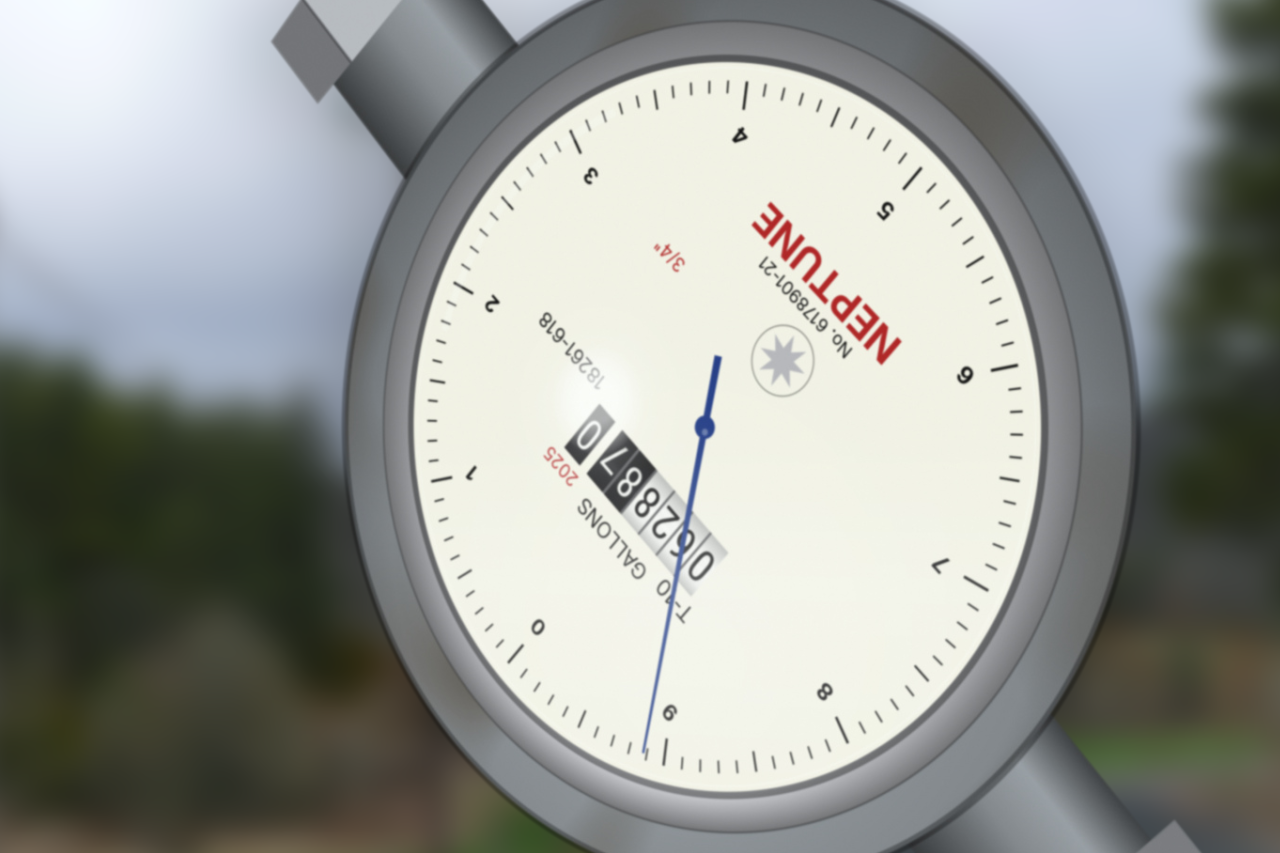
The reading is 628869.1 gal
